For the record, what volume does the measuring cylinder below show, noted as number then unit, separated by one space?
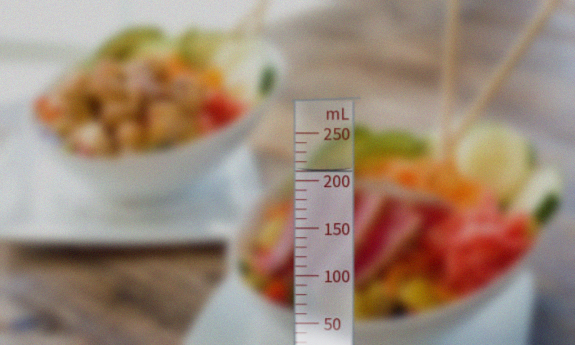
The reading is 210 mL
